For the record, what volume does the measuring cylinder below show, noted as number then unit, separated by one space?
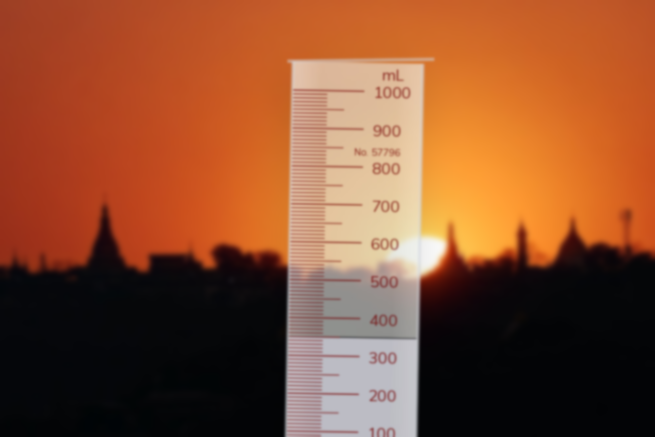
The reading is 350 mL
